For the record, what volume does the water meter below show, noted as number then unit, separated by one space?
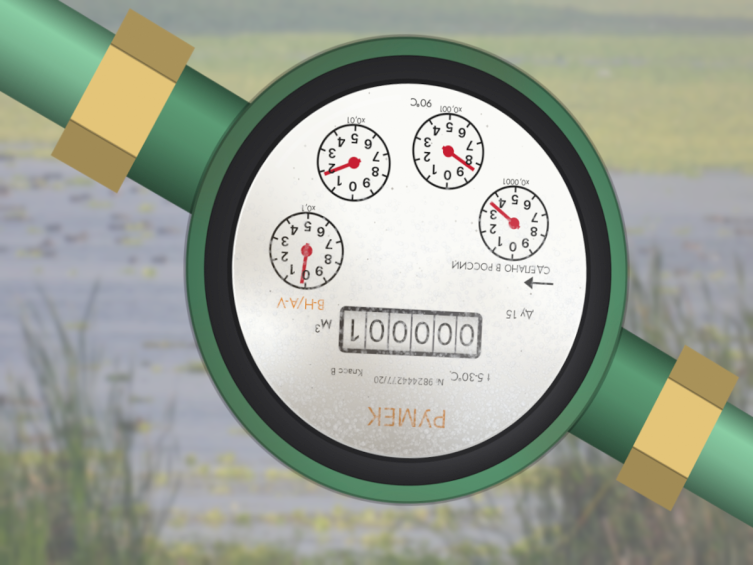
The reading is 1.0183 m³
